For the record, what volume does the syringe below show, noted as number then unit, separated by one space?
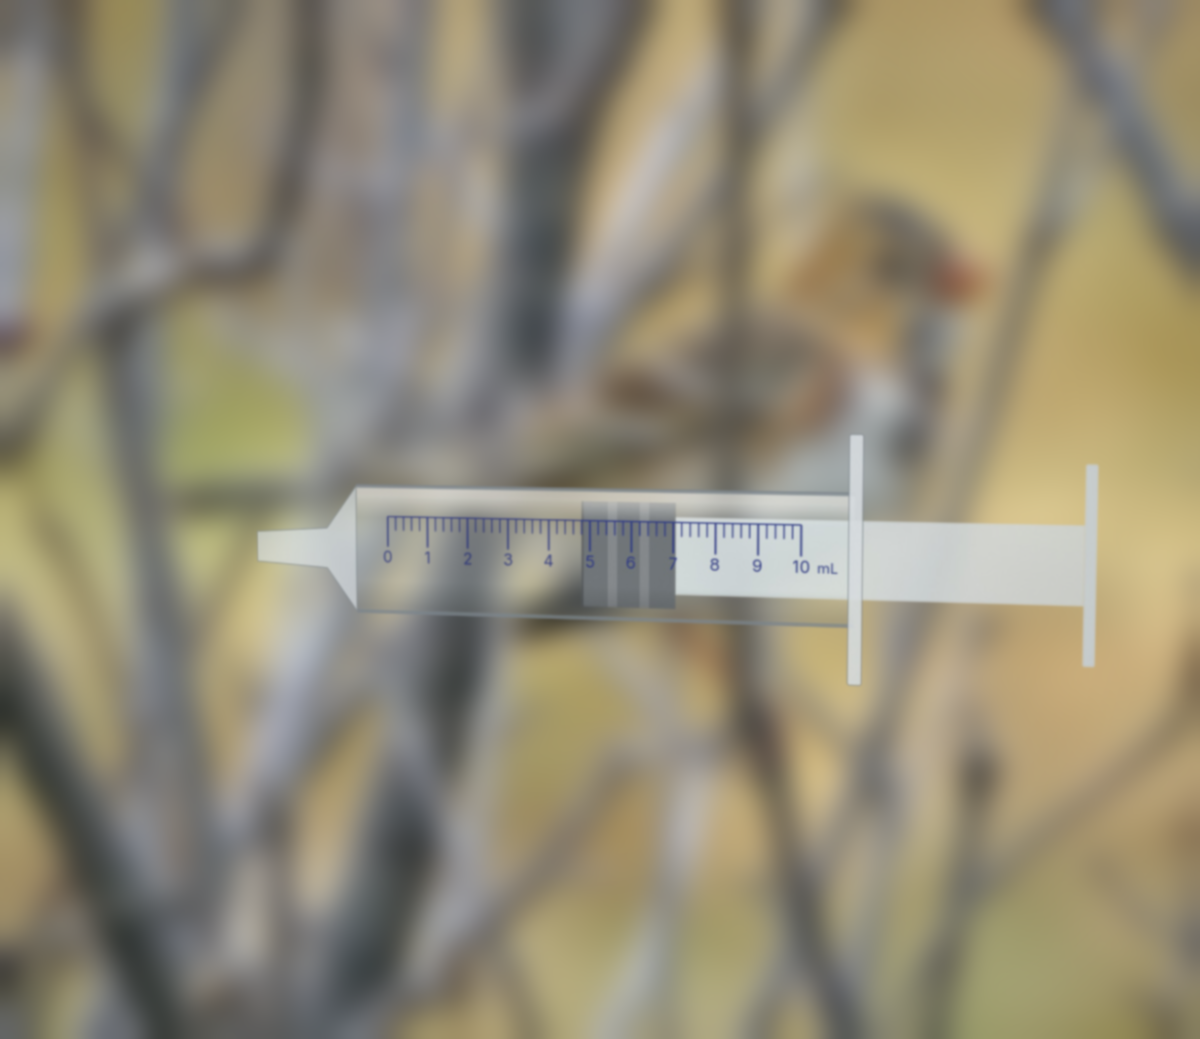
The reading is 4.8 mL
